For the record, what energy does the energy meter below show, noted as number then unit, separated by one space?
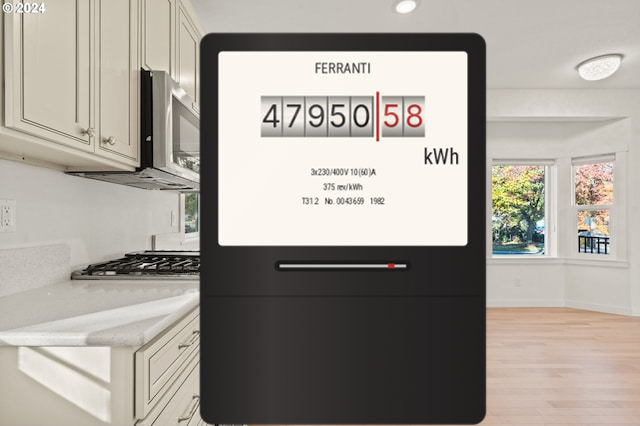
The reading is 47950.58 kWh
